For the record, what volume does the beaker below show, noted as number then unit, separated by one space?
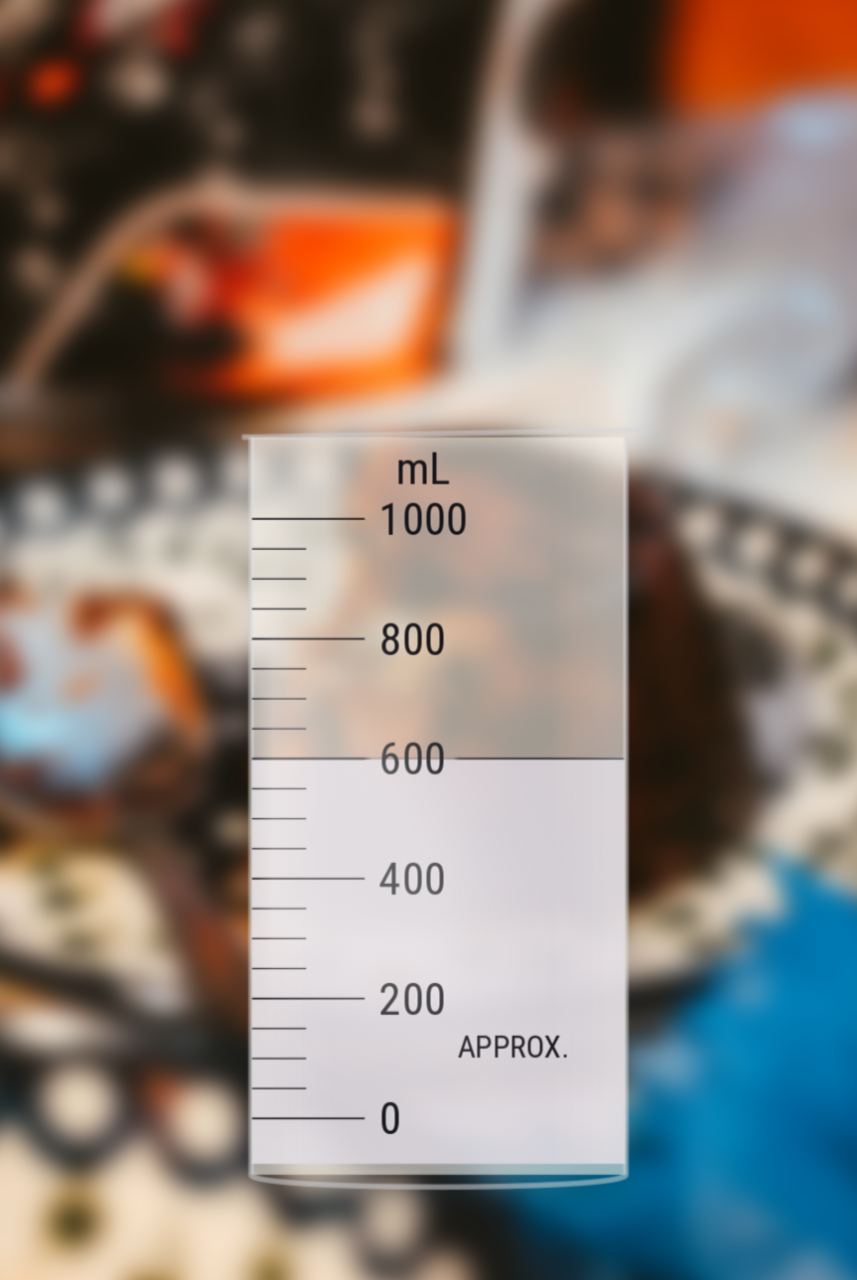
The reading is 600 mL
